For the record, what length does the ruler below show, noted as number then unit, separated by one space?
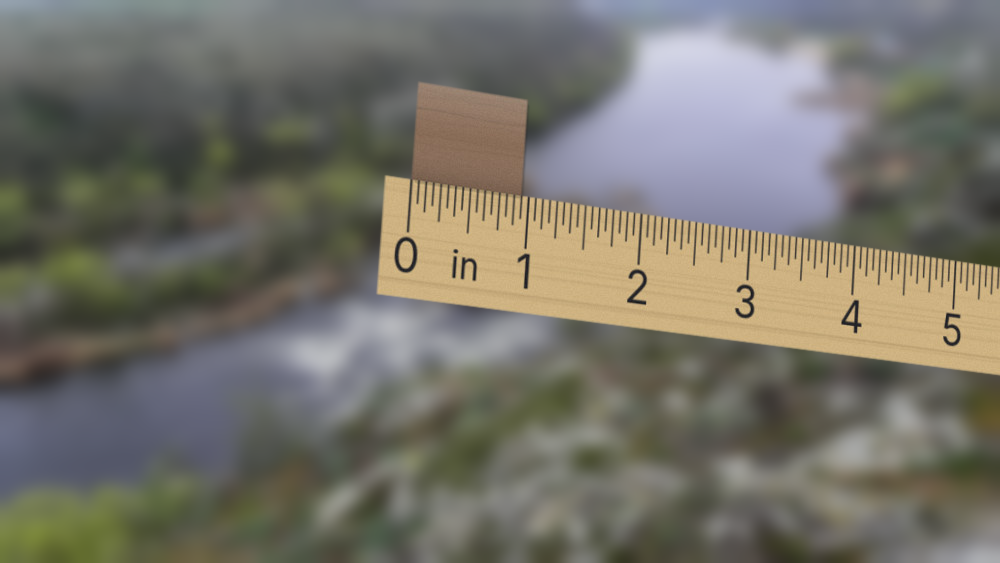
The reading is 0.9375 in
